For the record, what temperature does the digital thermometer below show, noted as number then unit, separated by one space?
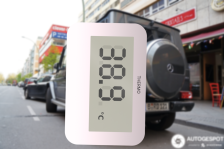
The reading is 38.9 °C
